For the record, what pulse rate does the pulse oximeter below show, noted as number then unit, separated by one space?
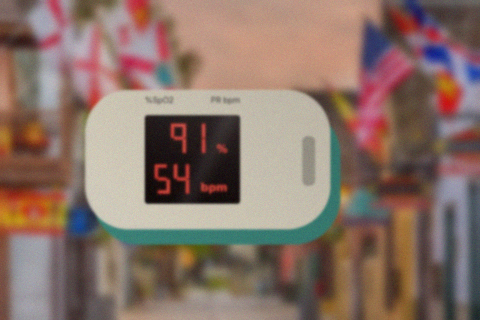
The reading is 54 bpm
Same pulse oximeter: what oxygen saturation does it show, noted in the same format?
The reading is 91 %
